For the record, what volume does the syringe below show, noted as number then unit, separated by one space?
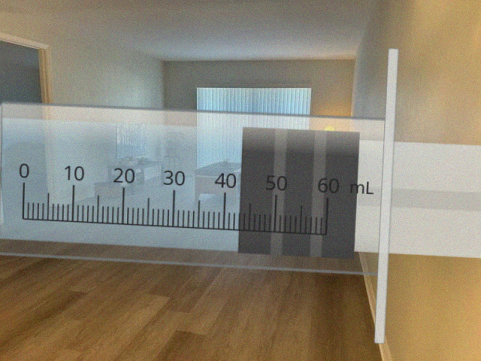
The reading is 43 mL
